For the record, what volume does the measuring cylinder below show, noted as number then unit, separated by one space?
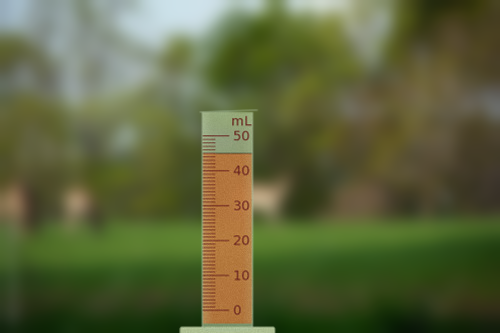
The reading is 45 mL
